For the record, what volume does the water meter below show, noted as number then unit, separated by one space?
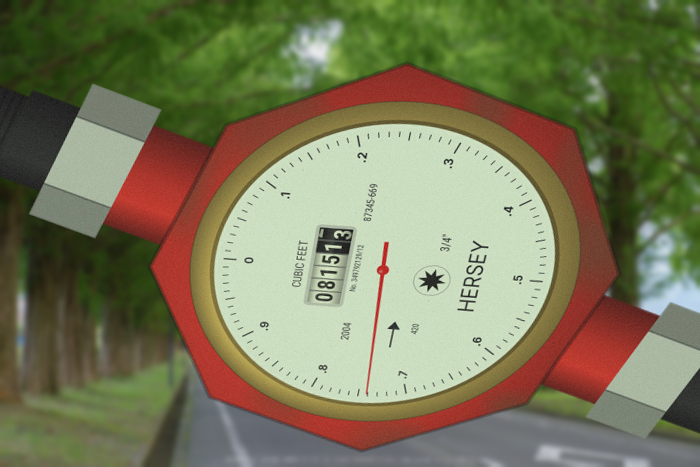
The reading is 81512.74 ft³
